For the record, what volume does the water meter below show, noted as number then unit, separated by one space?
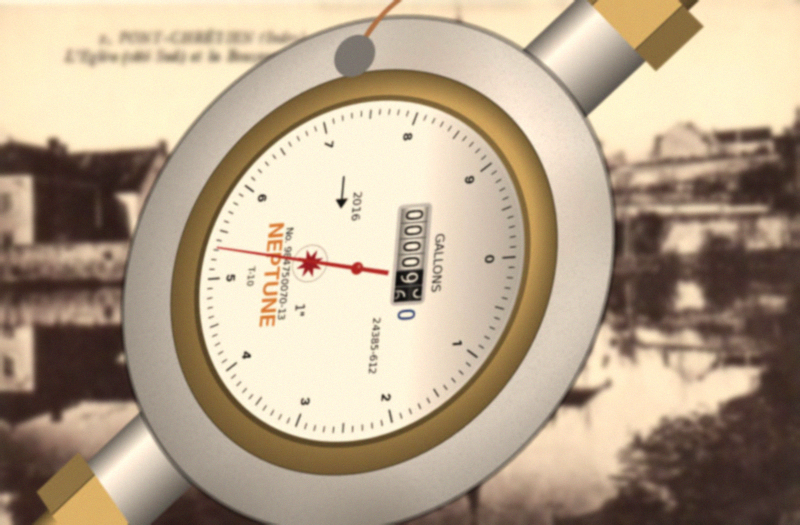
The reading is 955.3 gal
